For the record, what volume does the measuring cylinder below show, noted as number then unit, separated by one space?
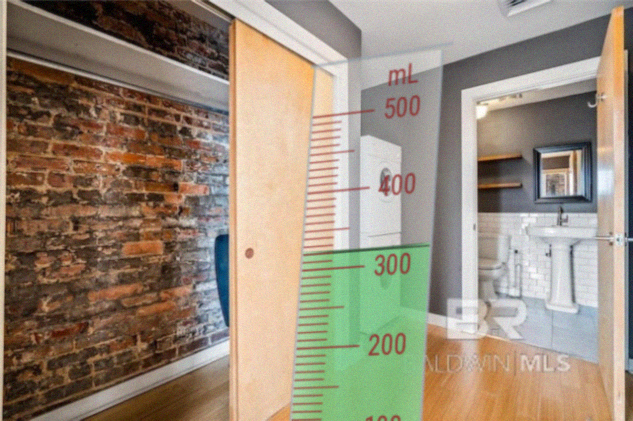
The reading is 320 mL
